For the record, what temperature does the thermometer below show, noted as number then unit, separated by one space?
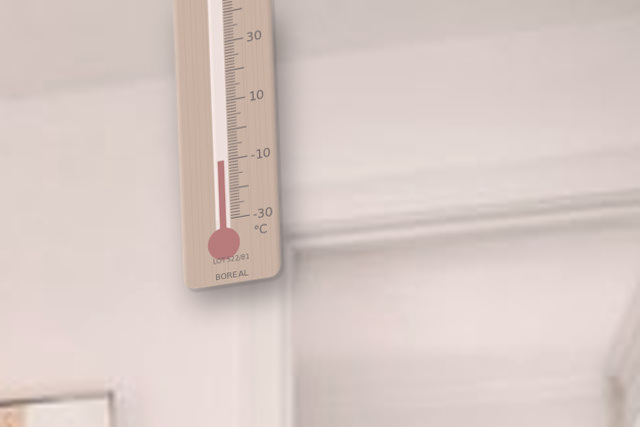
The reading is -10 °C
